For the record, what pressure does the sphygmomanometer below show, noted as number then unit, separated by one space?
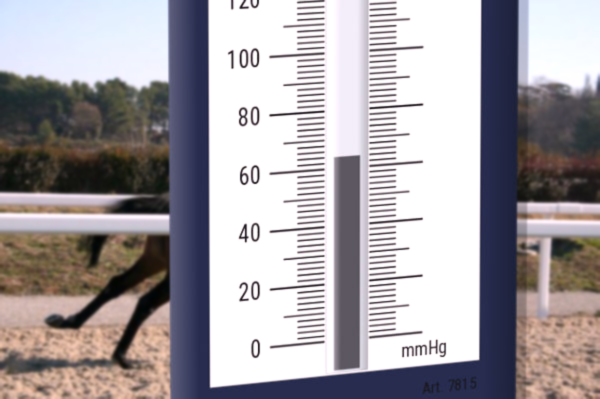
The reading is 64 mmHg
